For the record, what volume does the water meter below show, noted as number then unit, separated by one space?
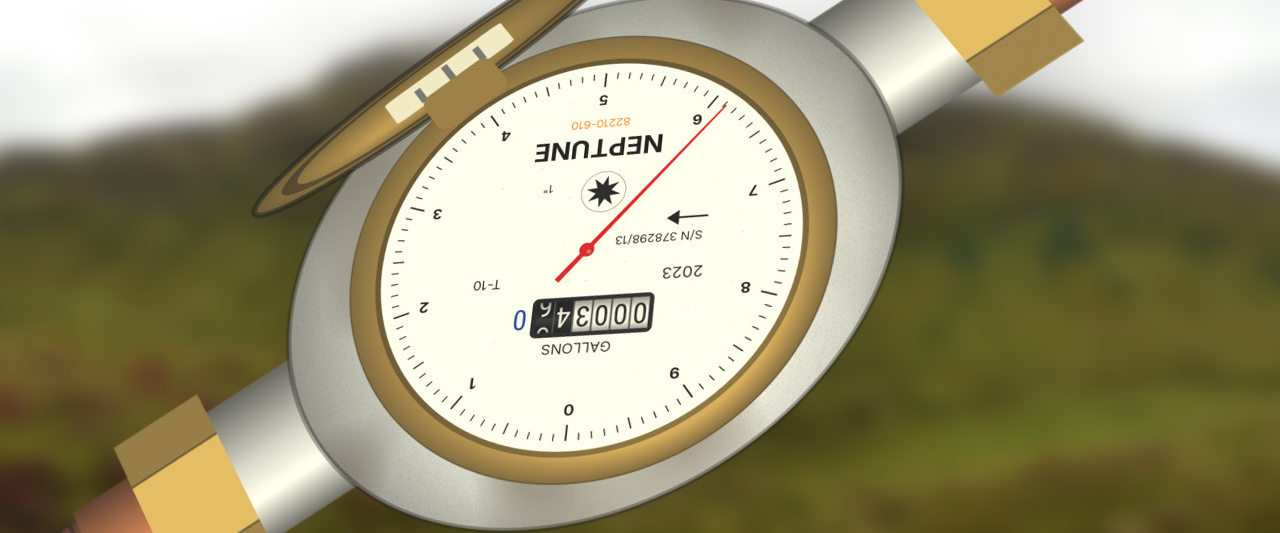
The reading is 3456.1 gal
